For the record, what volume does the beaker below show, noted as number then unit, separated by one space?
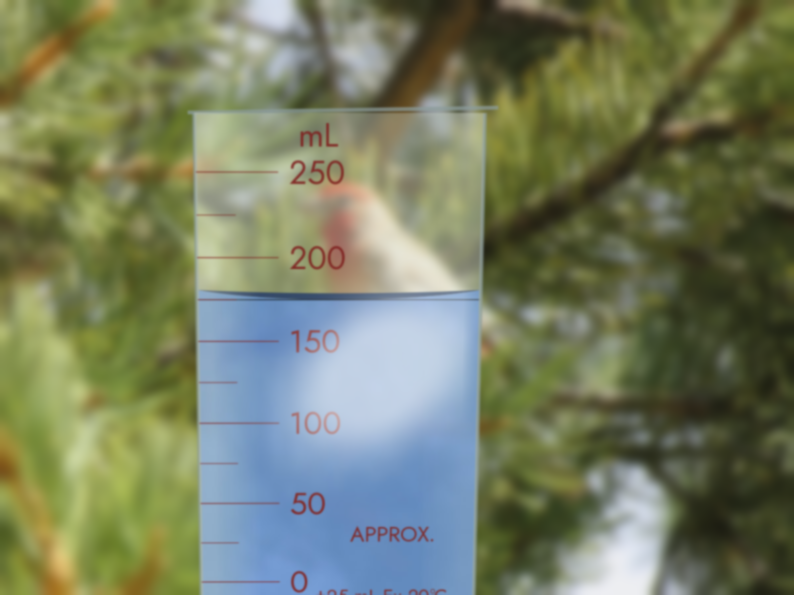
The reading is 175 mL
